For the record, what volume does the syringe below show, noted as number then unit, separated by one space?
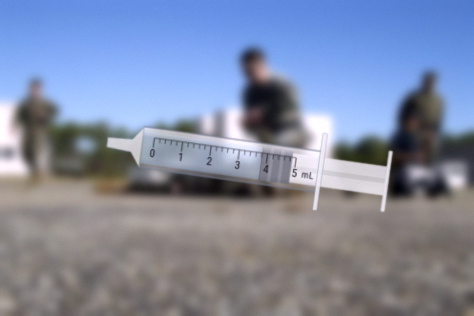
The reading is 3.8 mL
